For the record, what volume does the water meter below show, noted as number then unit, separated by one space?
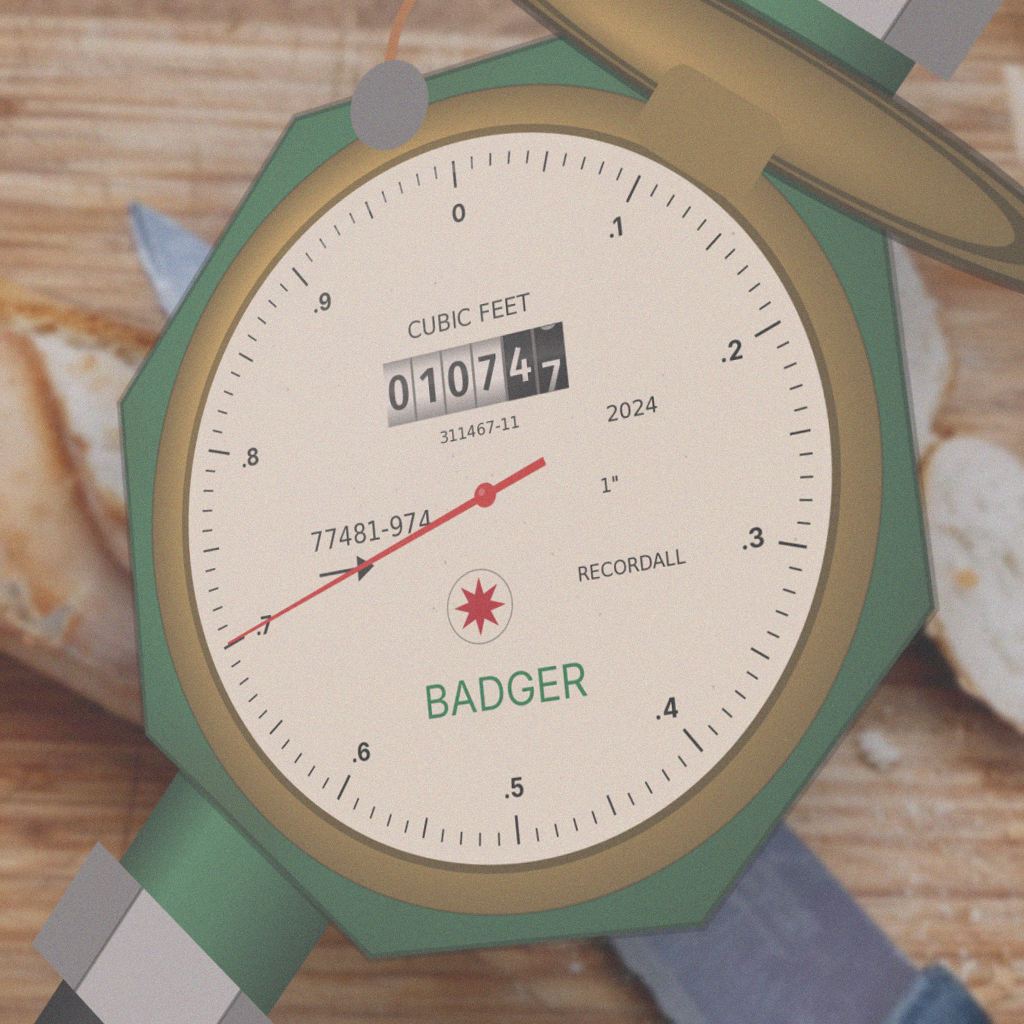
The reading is 10746.70 ft³
